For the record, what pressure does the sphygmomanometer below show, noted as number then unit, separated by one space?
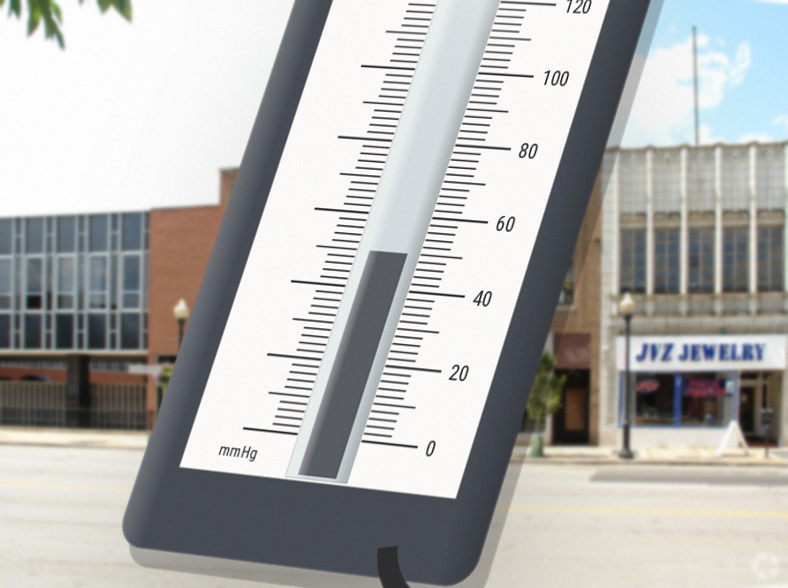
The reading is 50 mmHg
